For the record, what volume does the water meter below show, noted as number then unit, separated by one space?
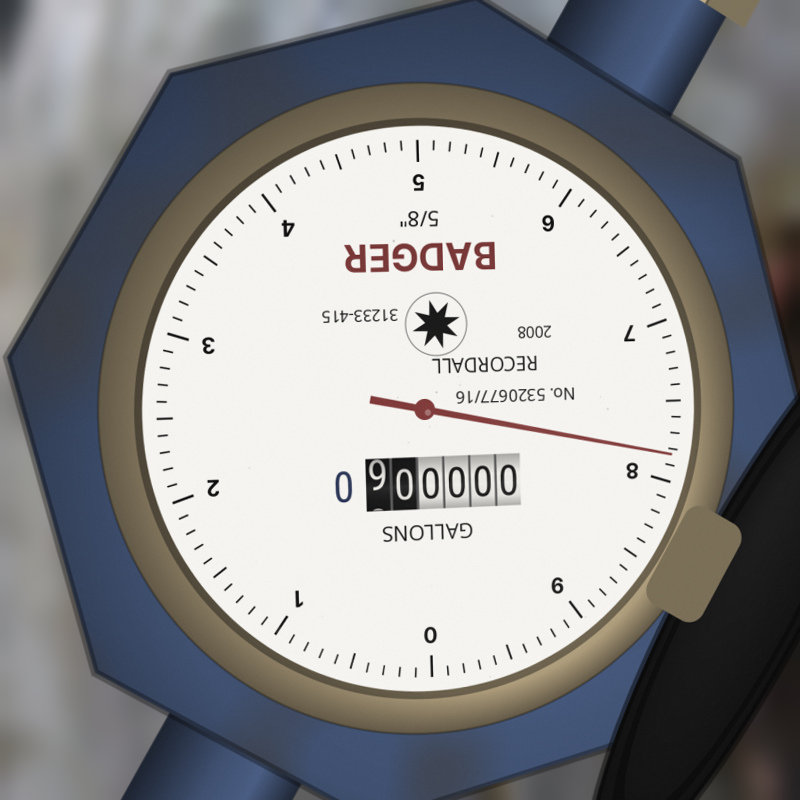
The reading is 57.8 gal
